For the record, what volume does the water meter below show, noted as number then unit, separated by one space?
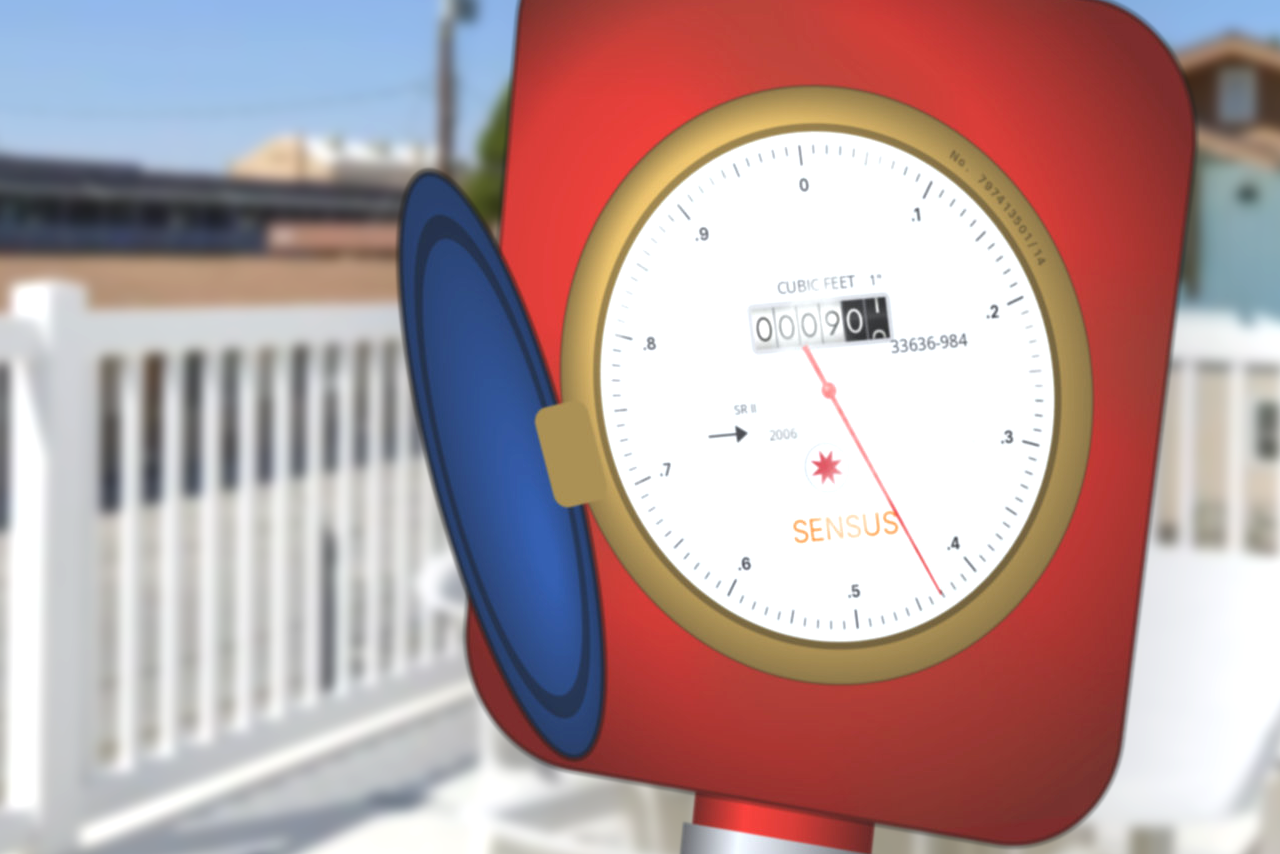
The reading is 901.43 ft³
